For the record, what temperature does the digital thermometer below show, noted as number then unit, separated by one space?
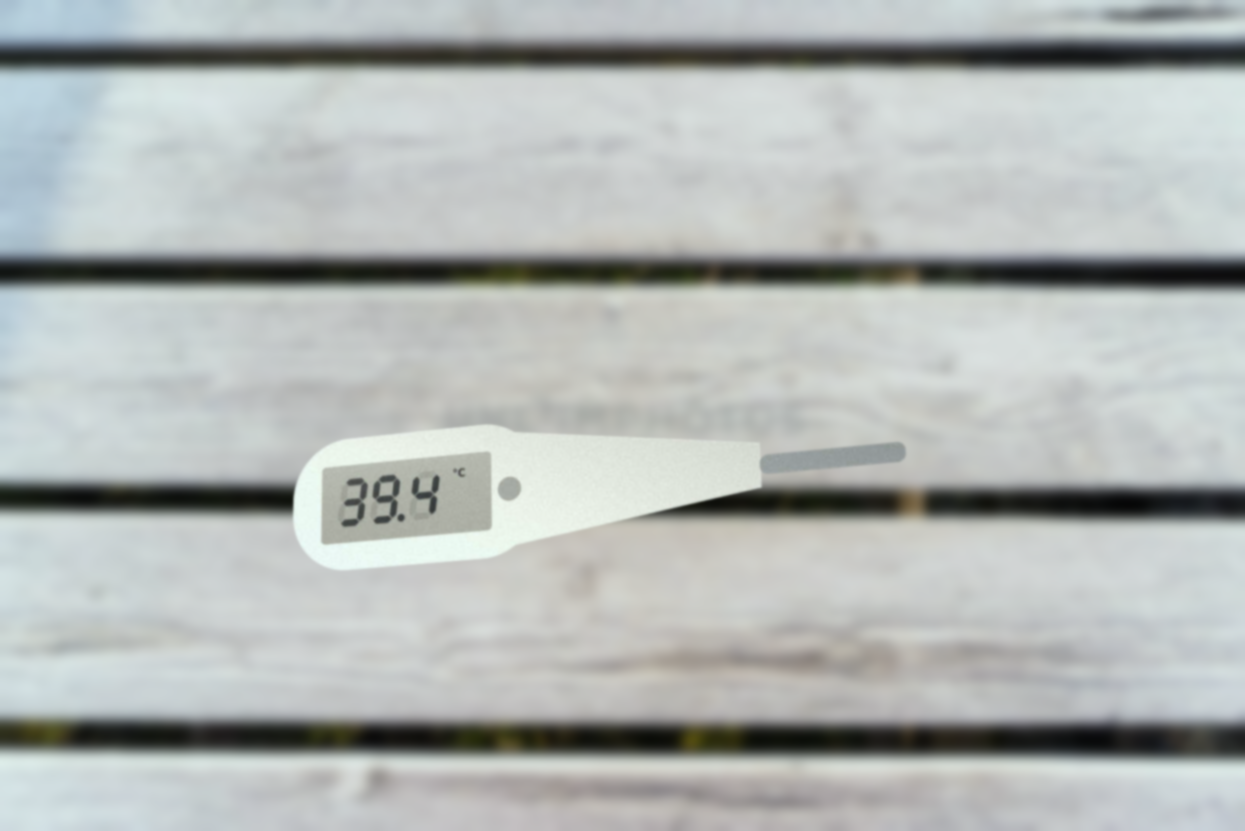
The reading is 39.4 °C
